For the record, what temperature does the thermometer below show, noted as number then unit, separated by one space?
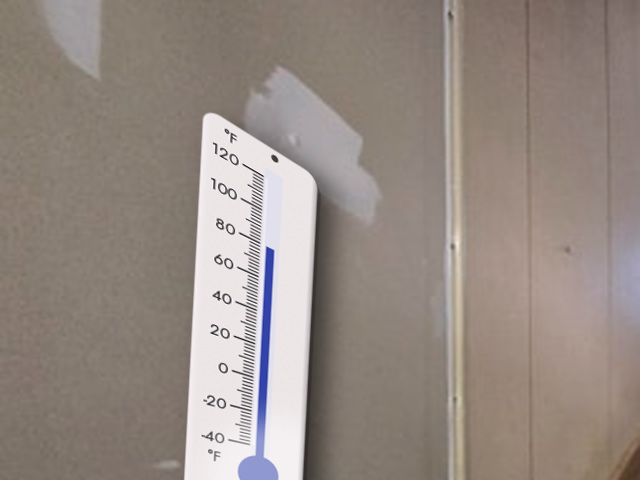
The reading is 80 °F
